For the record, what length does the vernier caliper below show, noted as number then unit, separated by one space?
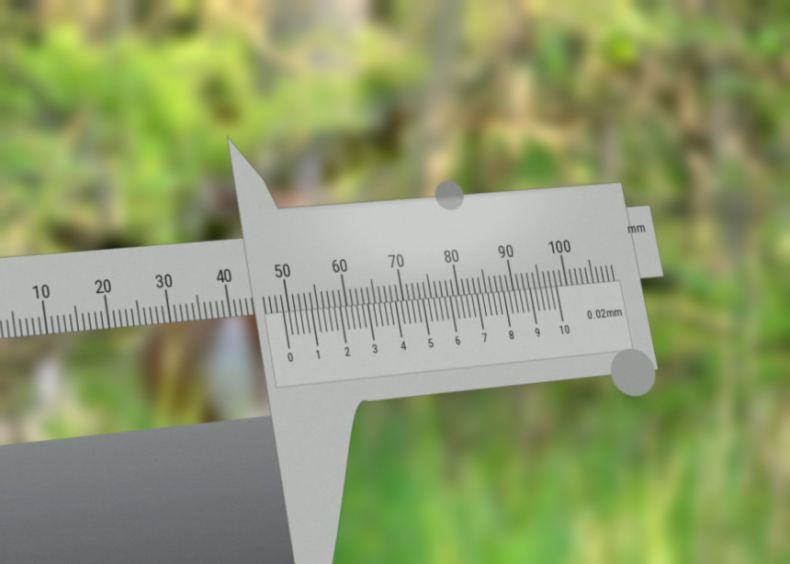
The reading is 49.0 mm
